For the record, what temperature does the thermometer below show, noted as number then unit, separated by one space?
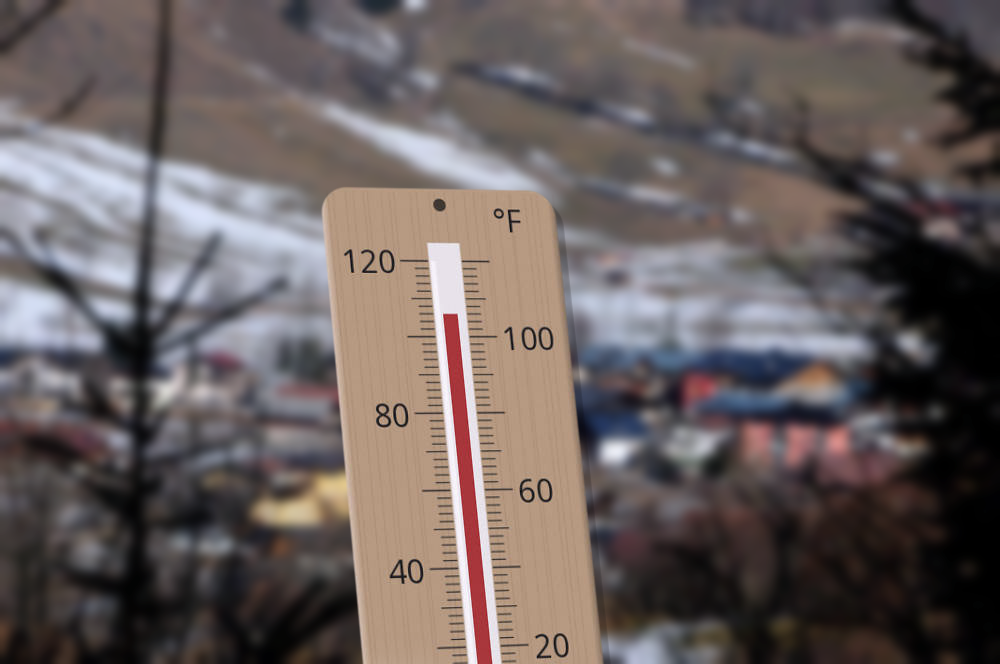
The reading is 106 °F
